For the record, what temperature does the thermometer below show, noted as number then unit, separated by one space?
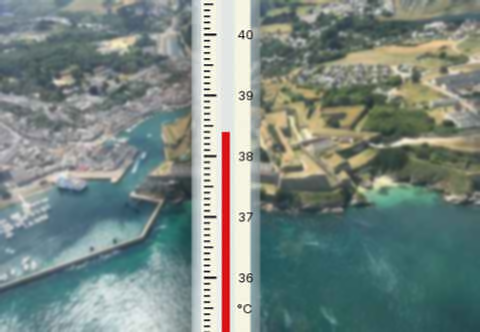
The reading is 38.4 °C
